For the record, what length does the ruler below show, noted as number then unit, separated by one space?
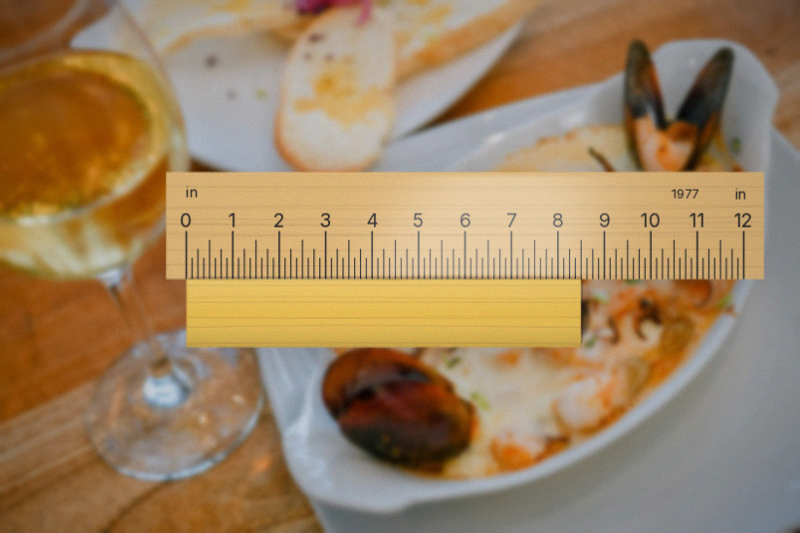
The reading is 8.5 in
